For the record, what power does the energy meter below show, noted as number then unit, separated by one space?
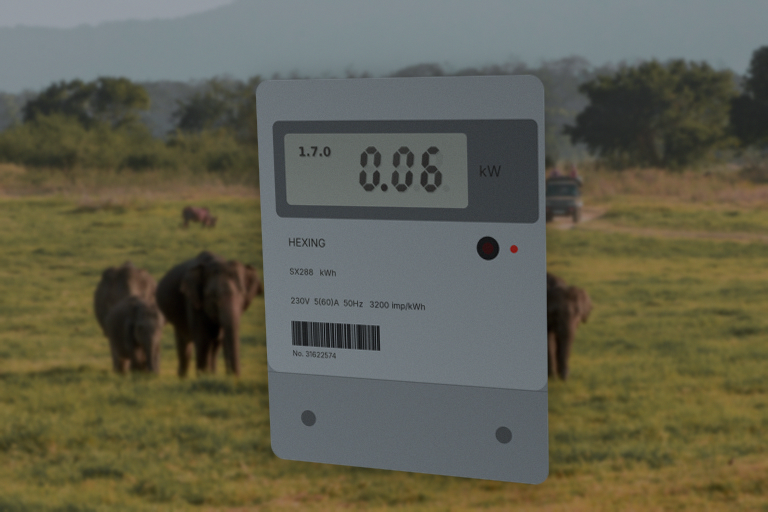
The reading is 0.06 kW
